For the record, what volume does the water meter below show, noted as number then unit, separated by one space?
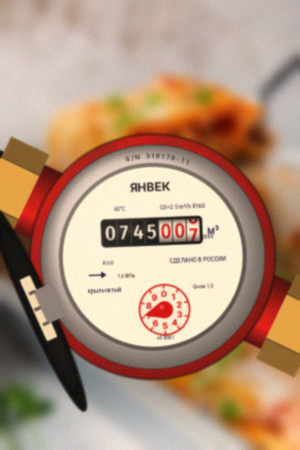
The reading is 745.0067 m³
